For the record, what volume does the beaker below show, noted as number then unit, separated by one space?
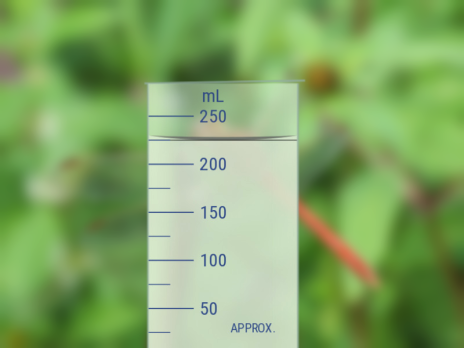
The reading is 225 mL
